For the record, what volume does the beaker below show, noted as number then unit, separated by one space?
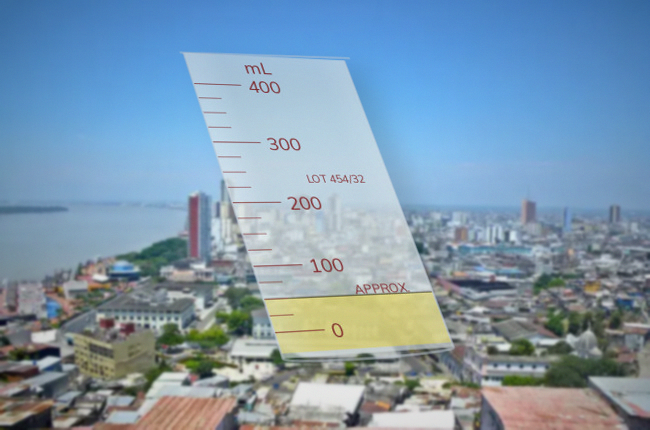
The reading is 50 mL
